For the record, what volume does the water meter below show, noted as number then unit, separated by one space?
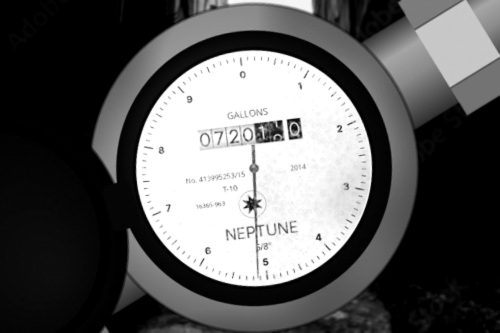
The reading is 720115.1 gal
